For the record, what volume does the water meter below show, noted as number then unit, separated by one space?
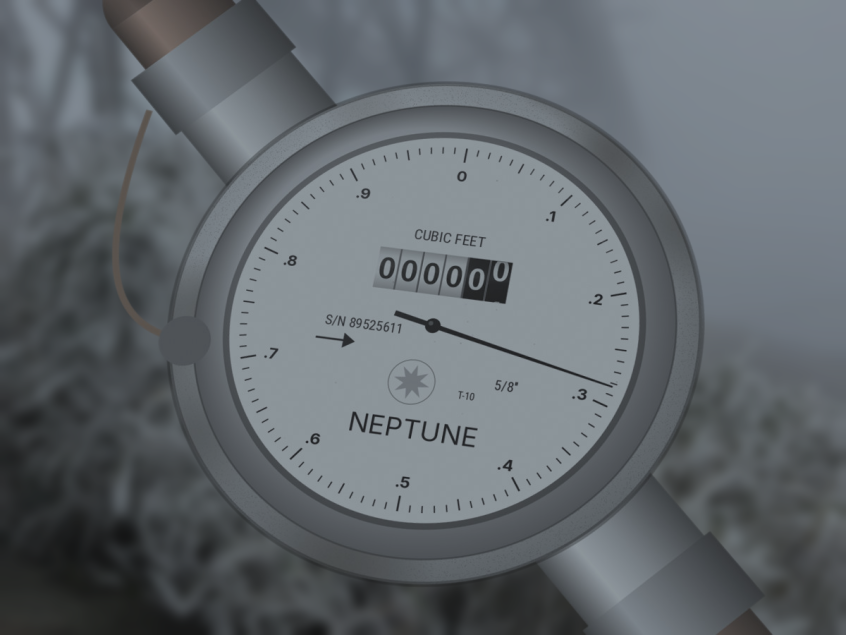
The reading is 0.28 ft³
